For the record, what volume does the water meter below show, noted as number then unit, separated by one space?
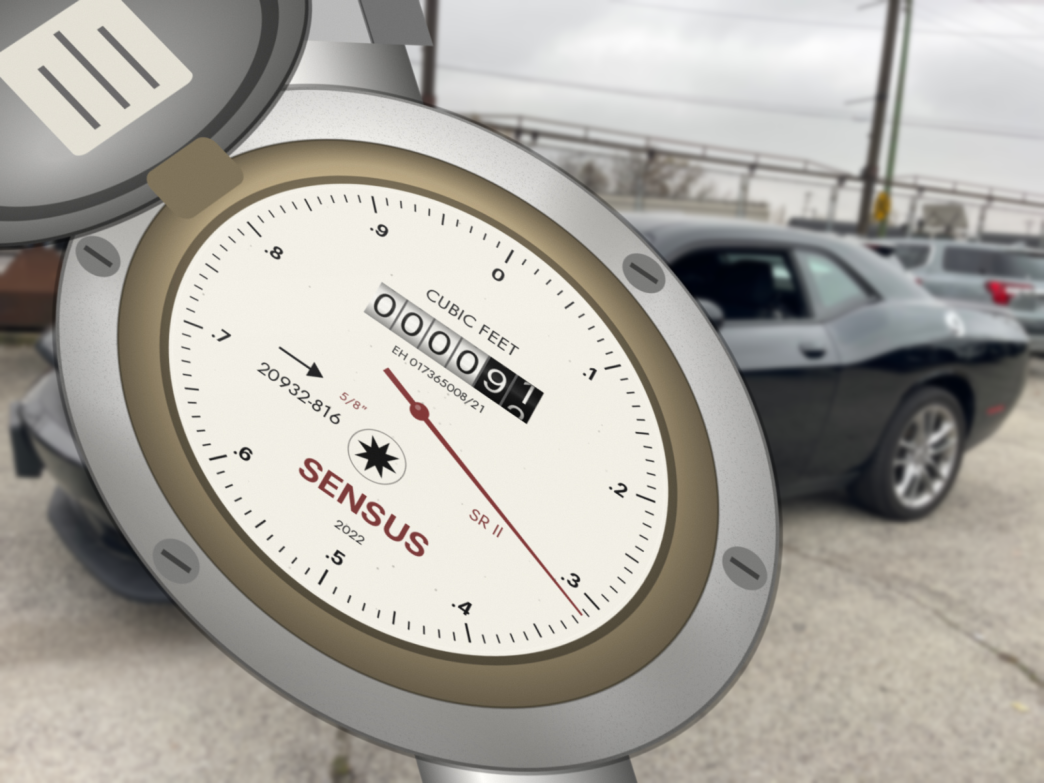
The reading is 91.31 ft³
